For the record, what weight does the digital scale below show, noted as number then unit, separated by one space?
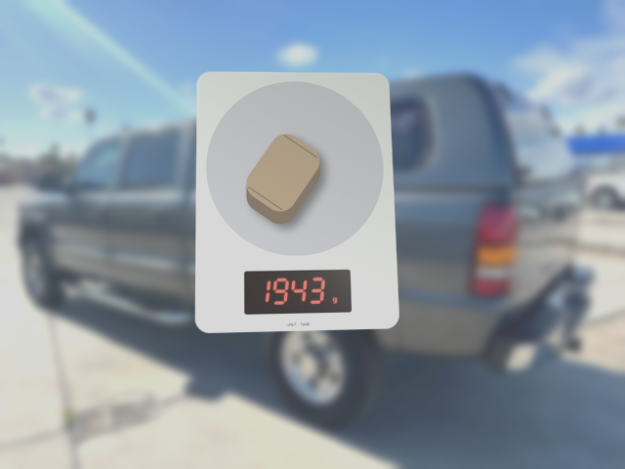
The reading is 1943 g
